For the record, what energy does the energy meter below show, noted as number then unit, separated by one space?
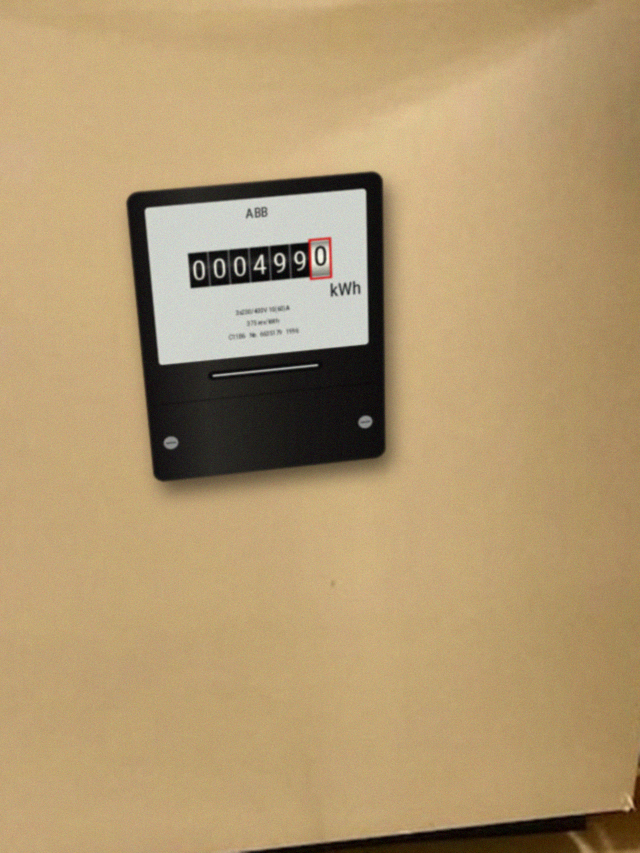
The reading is 499.0 kWh
